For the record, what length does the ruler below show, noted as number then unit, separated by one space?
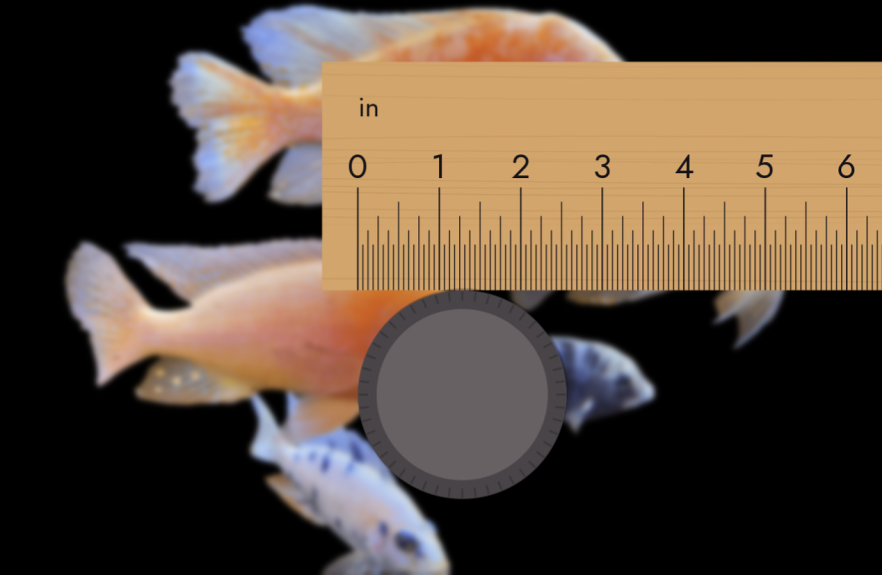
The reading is 2.5625 in
